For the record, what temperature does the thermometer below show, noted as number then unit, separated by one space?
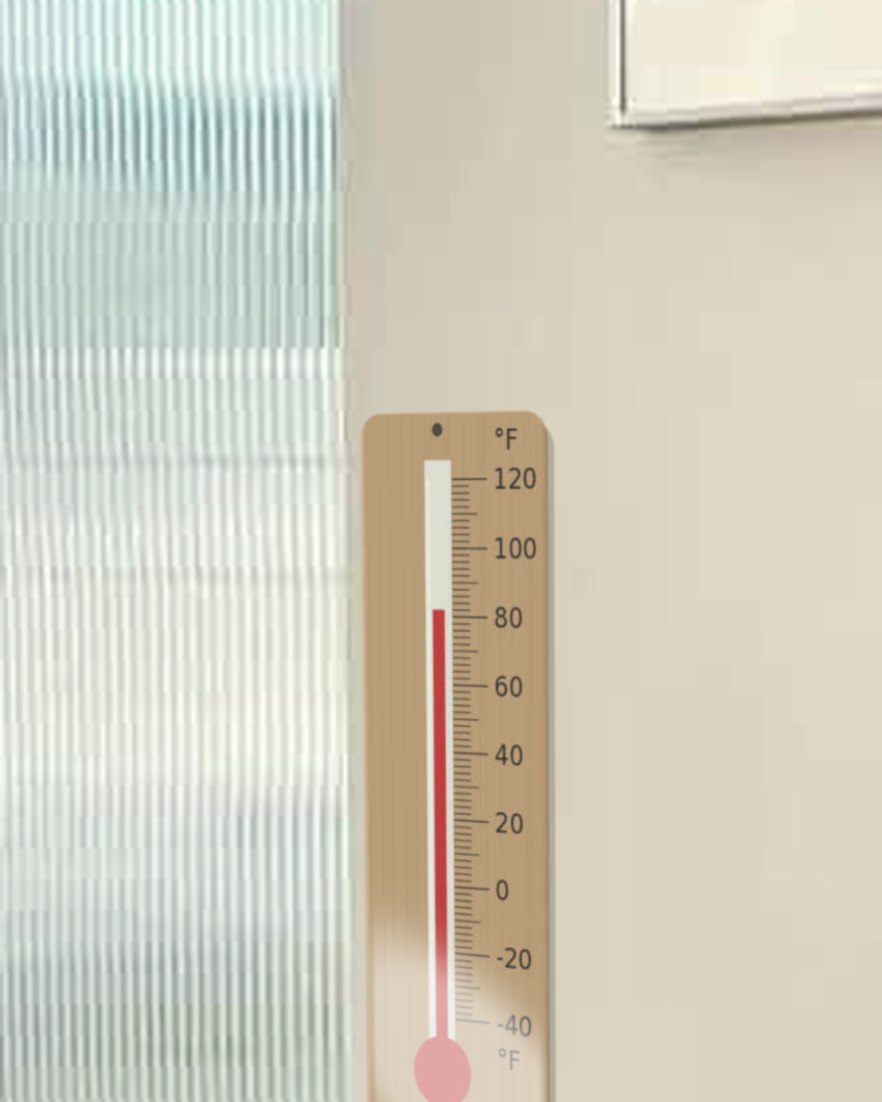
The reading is 82 °F
